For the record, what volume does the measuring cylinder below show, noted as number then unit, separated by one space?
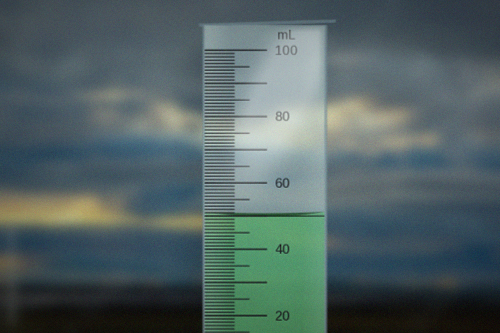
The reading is 50 mL
